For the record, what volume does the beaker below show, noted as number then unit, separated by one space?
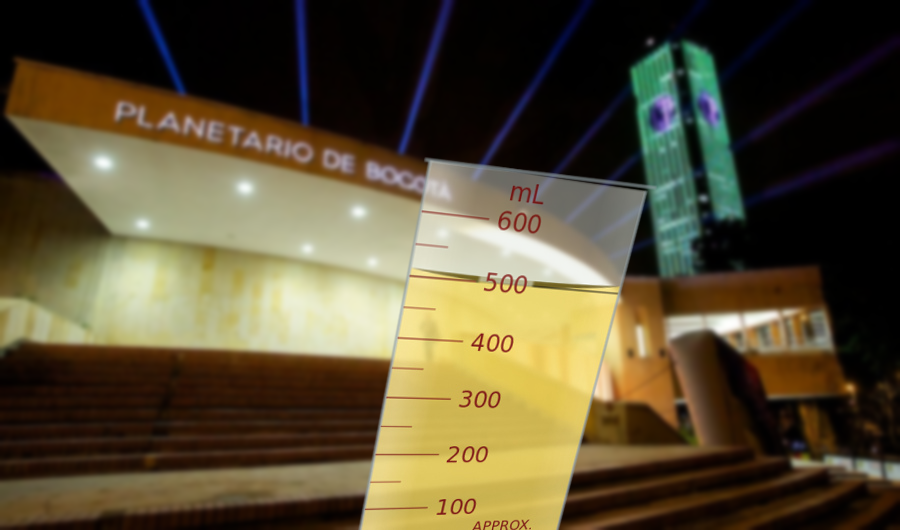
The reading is 500 mL
